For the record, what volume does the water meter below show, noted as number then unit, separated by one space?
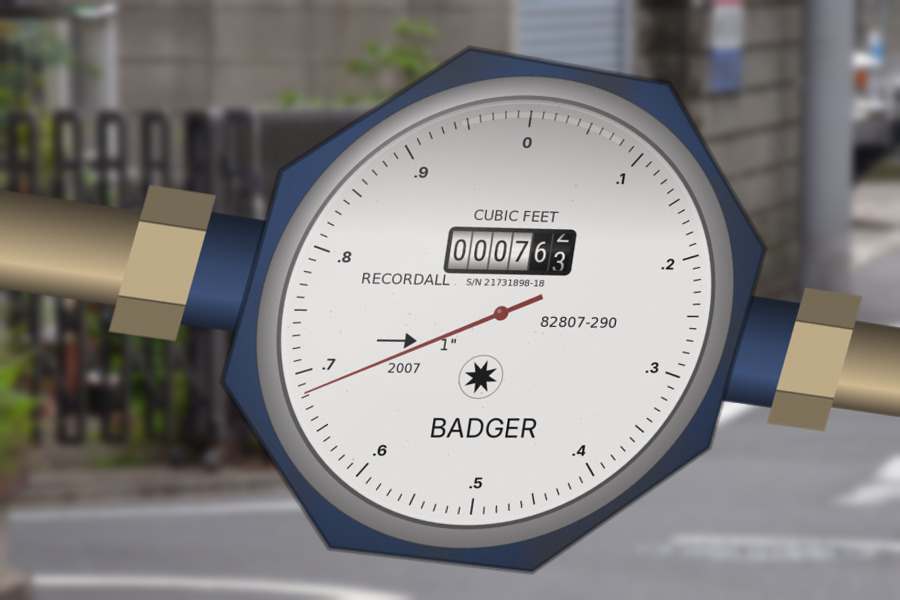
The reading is 762.68 ft³
